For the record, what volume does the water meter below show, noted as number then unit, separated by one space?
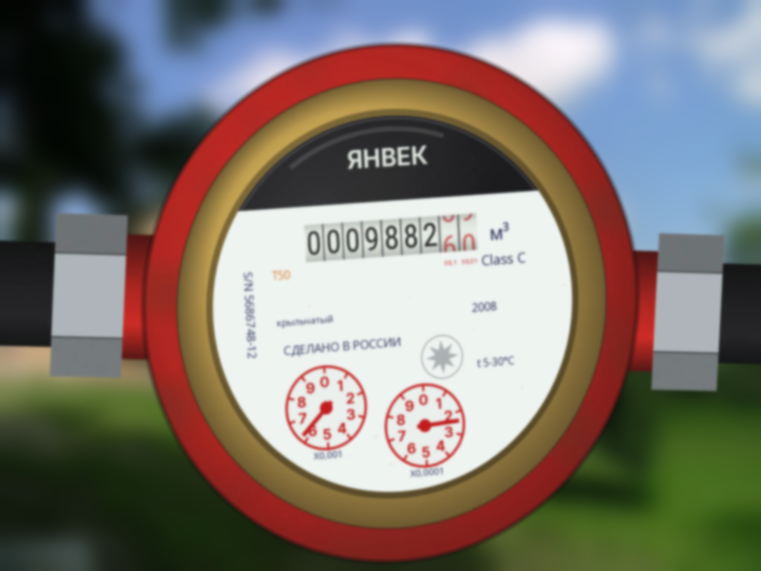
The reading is 9882.5962 m³
